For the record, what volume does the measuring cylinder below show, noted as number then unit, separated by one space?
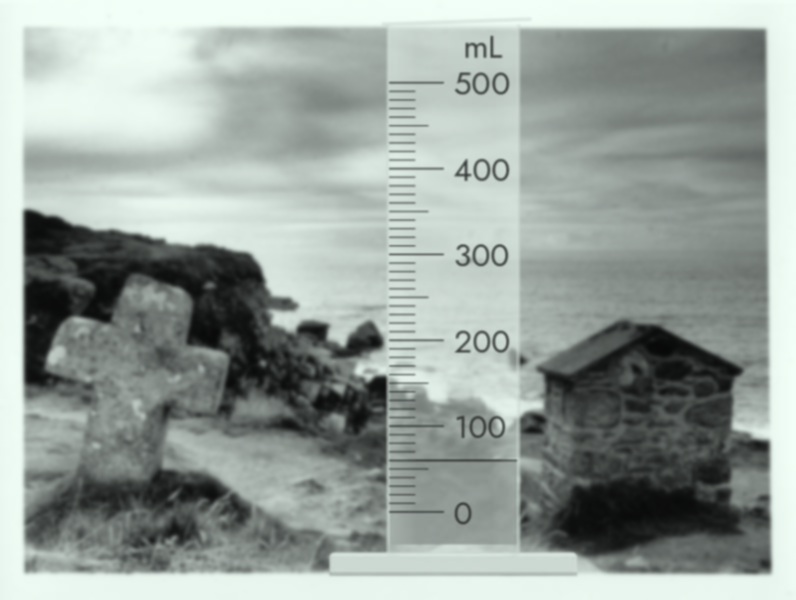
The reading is 60 mL
